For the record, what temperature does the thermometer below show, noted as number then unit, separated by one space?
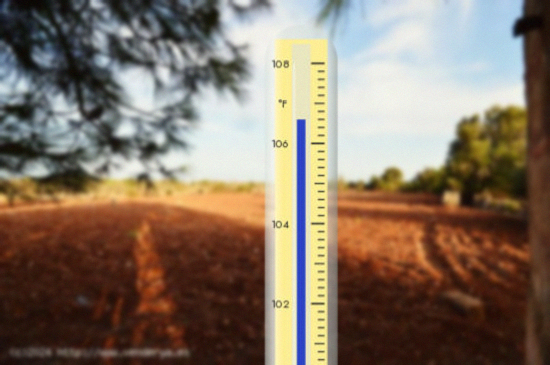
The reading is 106.6 °F
